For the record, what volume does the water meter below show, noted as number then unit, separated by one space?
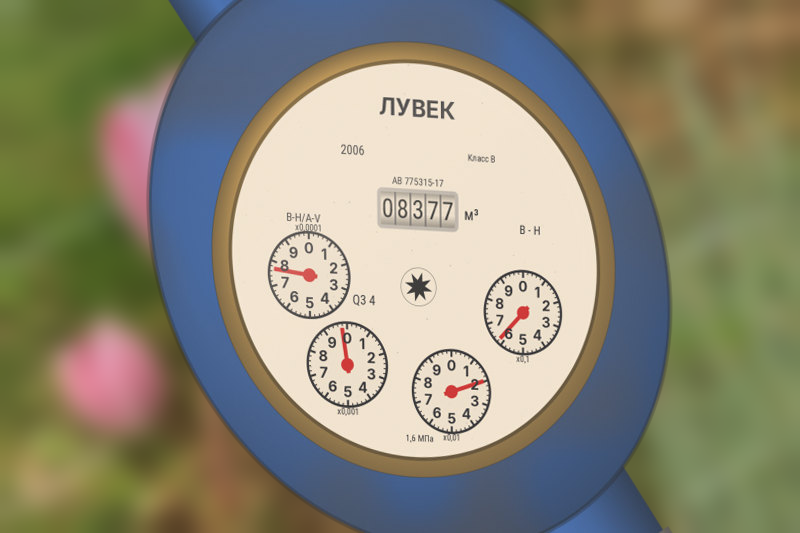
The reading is 8377.6197 m³
